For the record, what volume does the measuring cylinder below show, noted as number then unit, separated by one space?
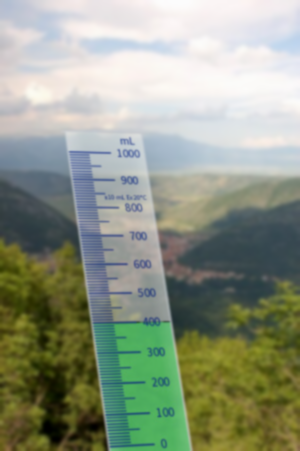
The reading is 400 mL
